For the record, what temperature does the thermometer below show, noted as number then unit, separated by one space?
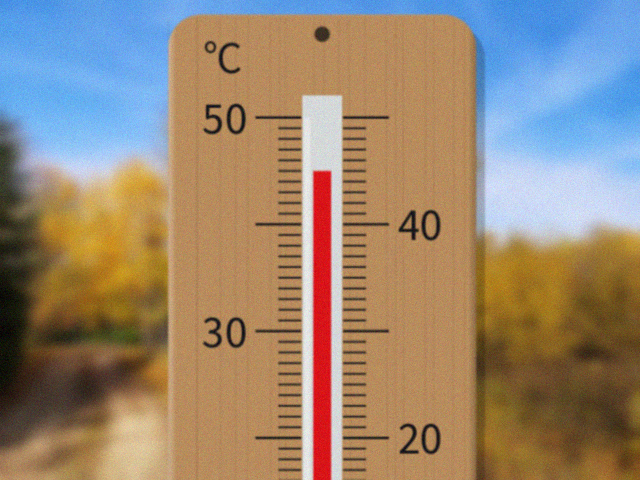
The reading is 45 °C
